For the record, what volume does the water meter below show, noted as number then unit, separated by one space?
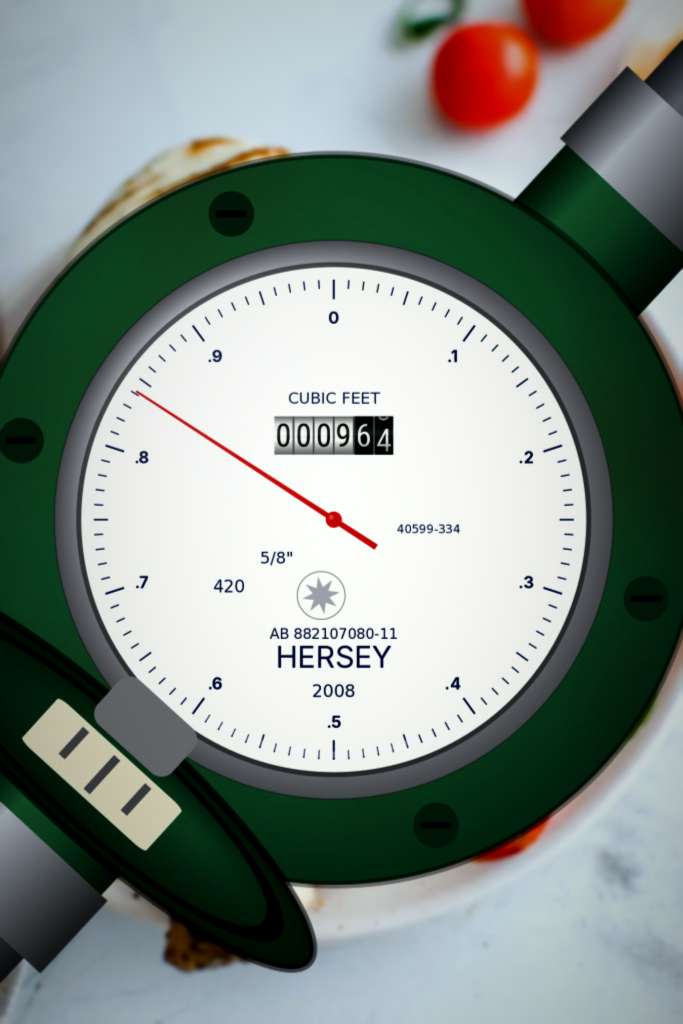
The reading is 963.84 ft³
